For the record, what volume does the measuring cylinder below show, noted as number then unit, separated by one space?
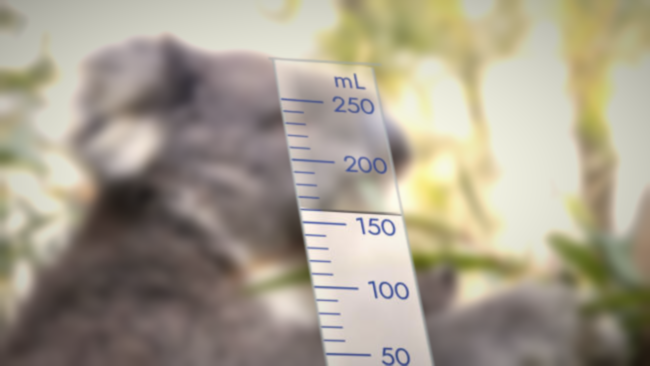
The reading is 160 mL
